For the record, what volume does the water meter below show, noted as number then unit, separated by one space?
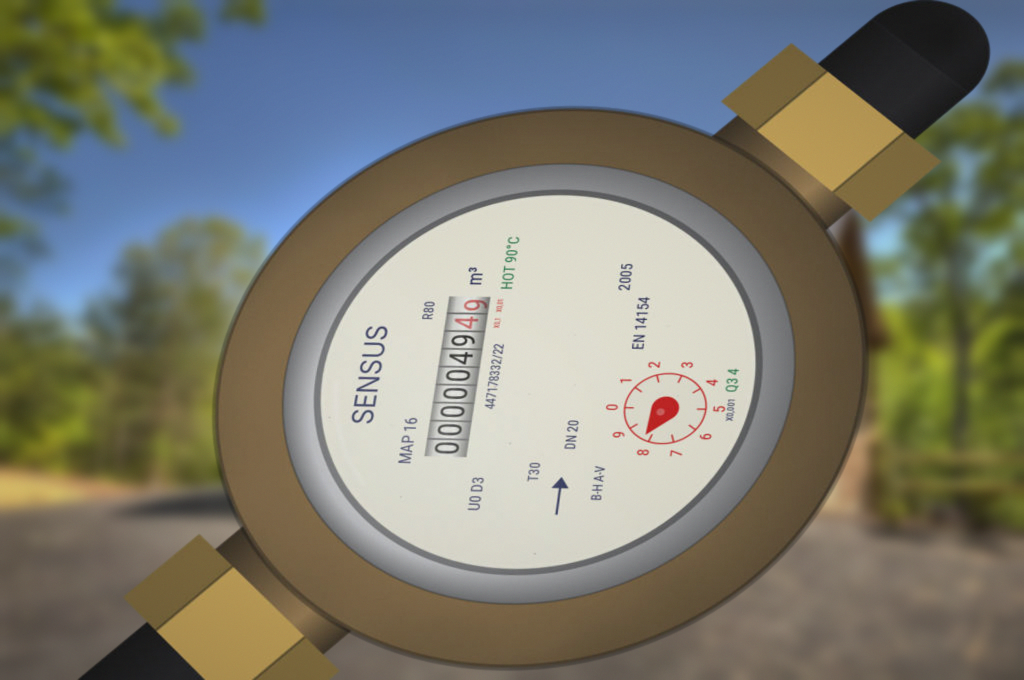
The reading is 49.488 m³
